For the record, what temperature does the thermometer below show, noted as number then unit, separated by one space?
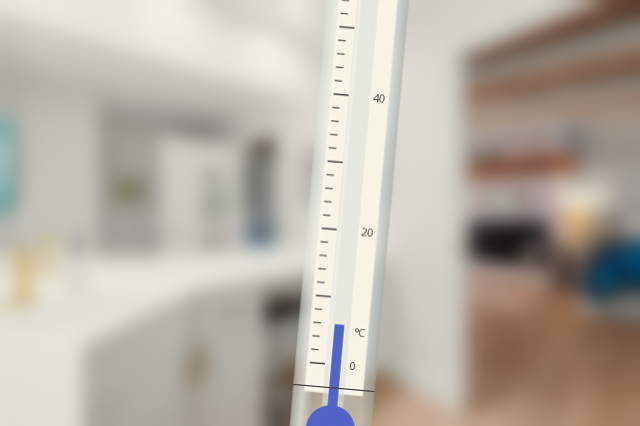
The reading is 6 °C
